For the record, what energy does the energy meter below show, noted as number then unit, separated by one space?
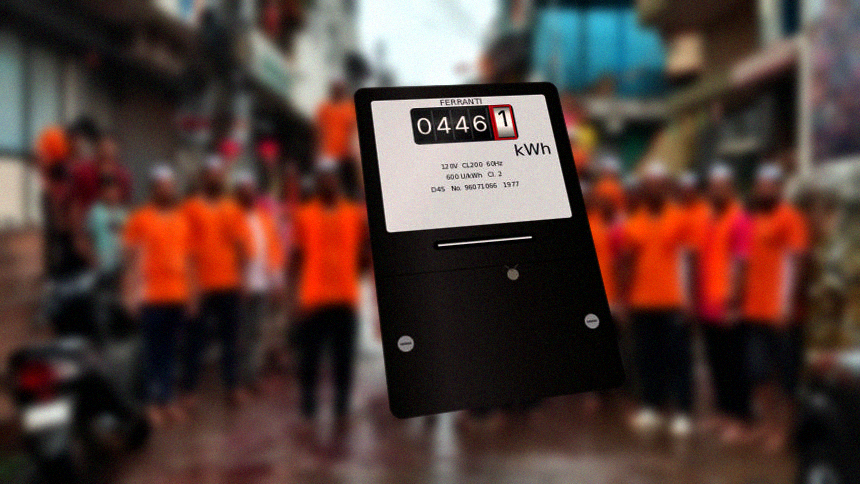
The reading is 446.1 kWh
